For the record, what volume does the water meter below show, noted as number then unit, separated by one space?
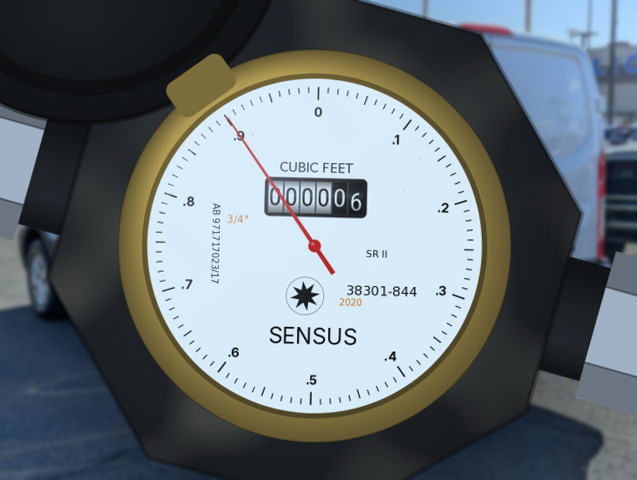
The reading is 5.90 ft³
